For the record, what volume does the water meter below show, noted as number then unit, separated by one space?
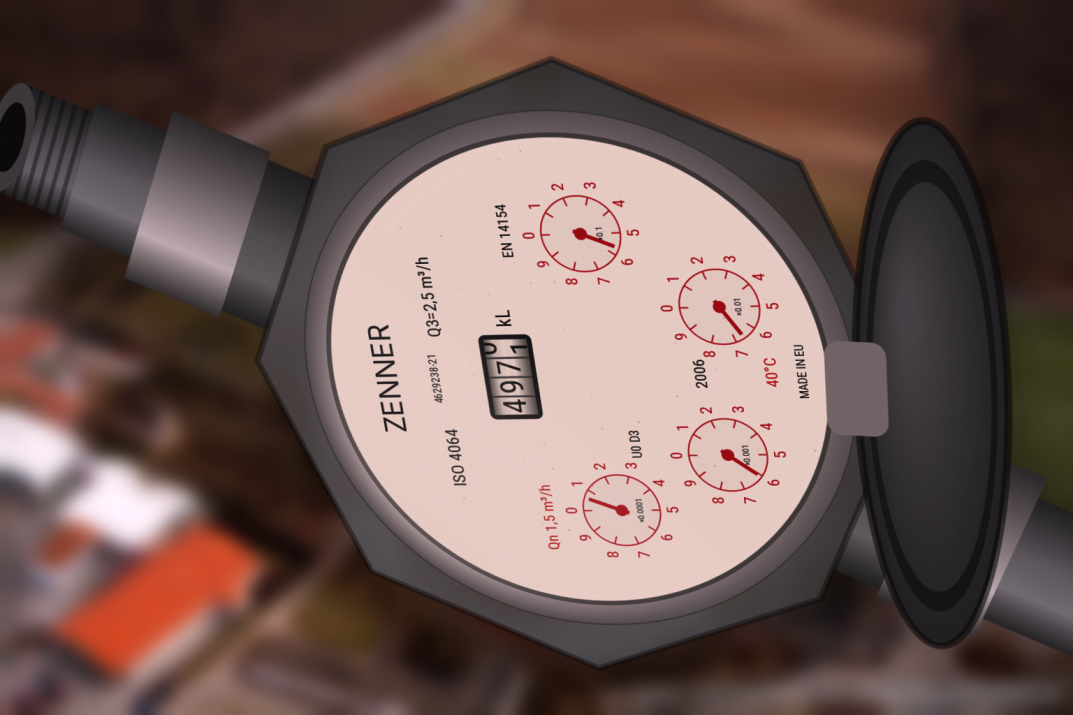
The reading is 4970.5660 kL
